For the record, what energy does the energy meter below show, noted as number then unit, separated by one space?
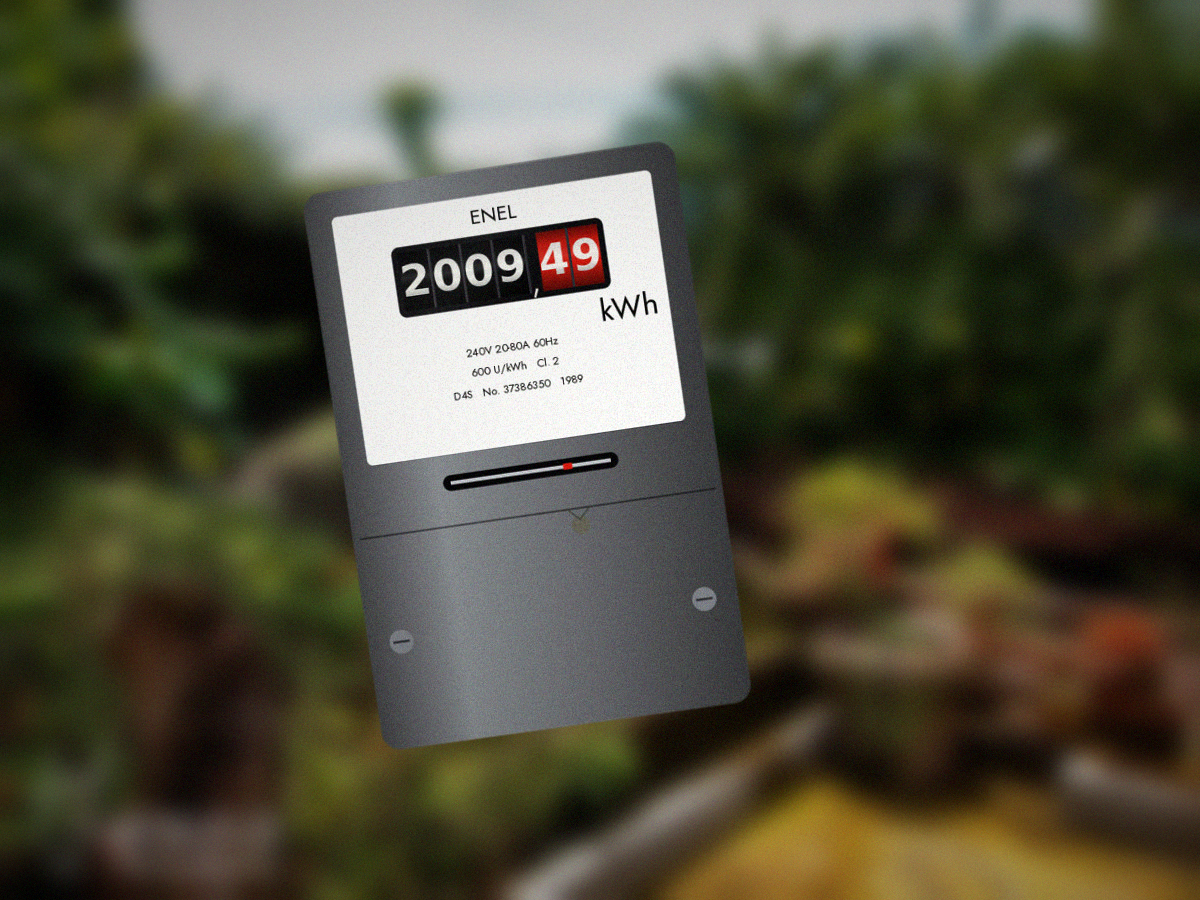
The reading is 2009.49 kWh
